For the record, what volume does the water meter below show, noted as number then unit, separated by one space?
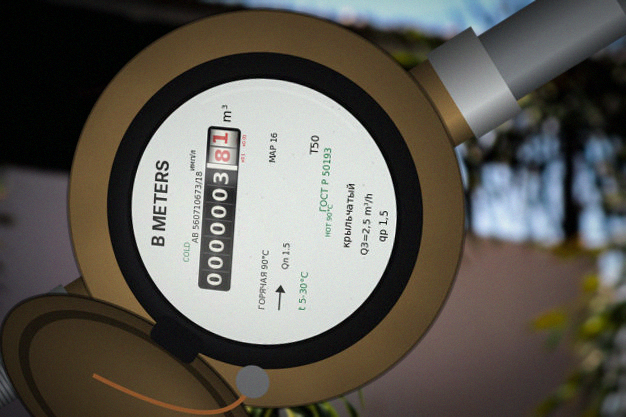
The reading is 3.81 m³
